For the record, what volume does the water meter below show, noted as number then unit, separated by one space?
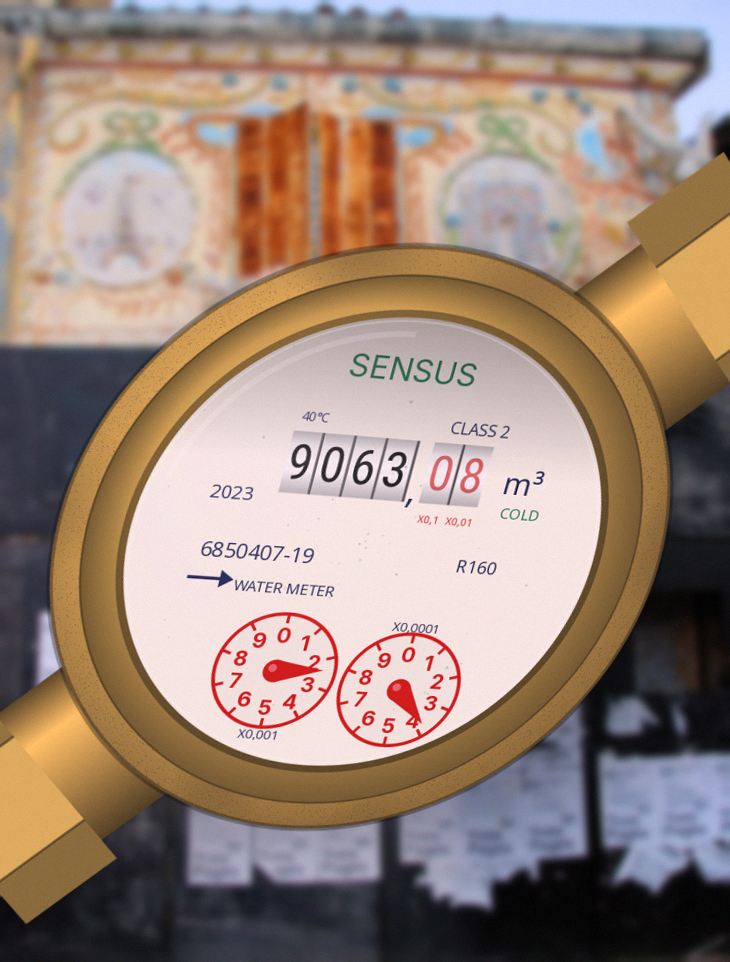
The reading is 9063.0823 m³
